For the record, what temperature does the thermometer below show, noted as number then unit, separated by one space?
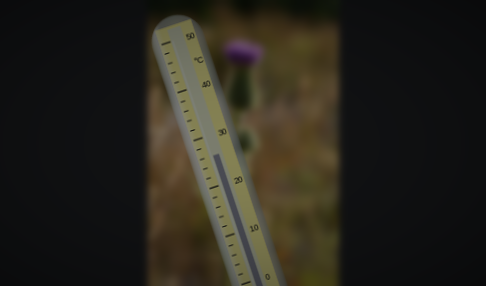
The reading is 26 °C
